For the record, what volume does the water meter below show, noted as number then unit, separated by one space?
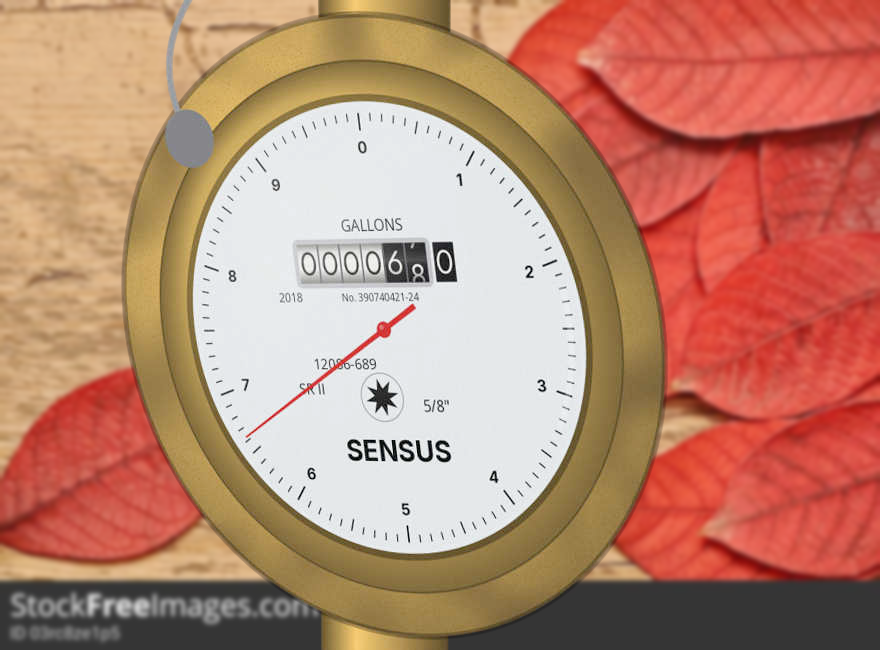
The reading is 676.6 gal
